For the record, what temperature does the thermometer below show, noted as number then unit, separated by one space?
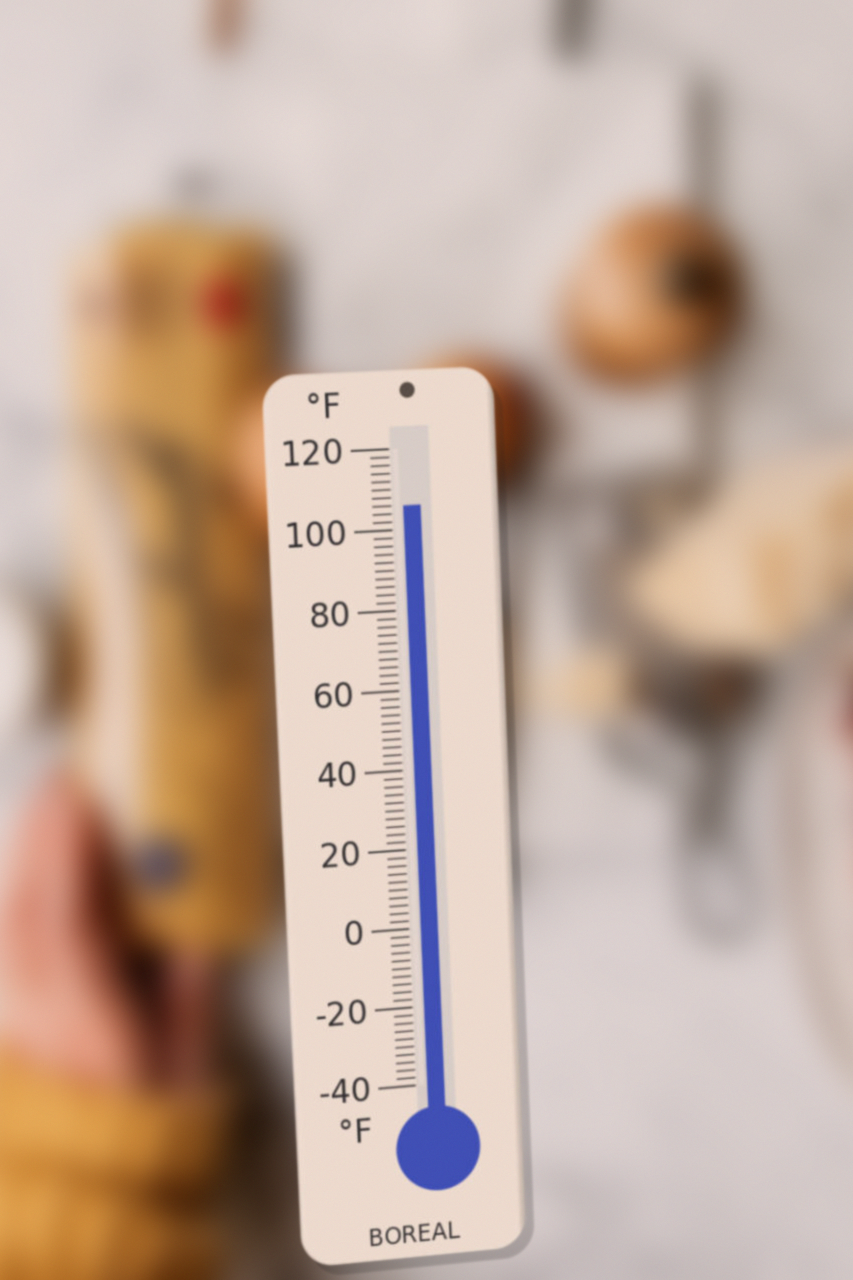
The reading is 106 °F
